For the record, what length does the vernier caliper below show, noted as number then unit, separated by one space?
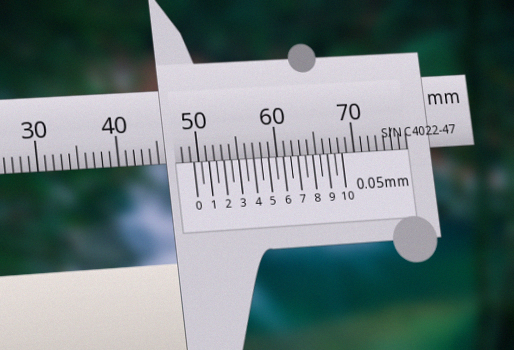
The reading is 49.4 mm
